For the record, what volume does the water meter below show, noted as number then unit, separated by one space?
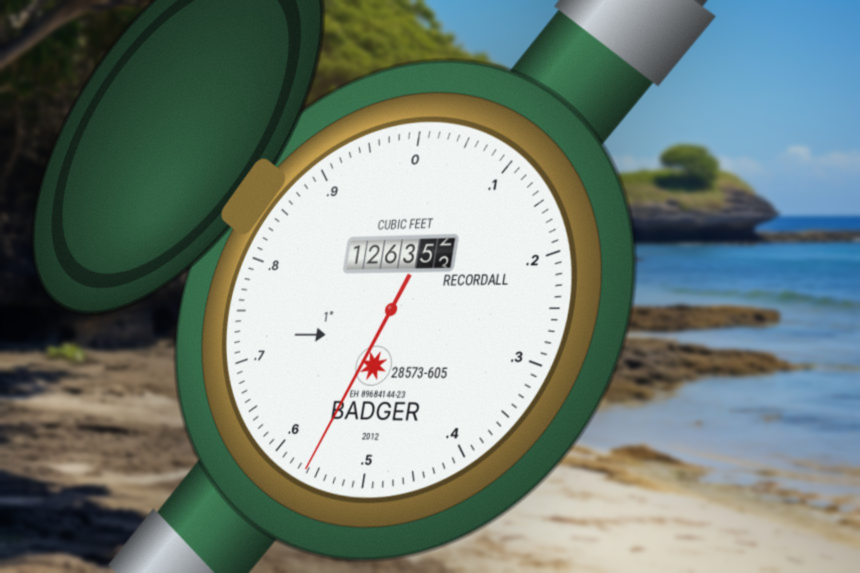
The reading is 126352.56 ft³
